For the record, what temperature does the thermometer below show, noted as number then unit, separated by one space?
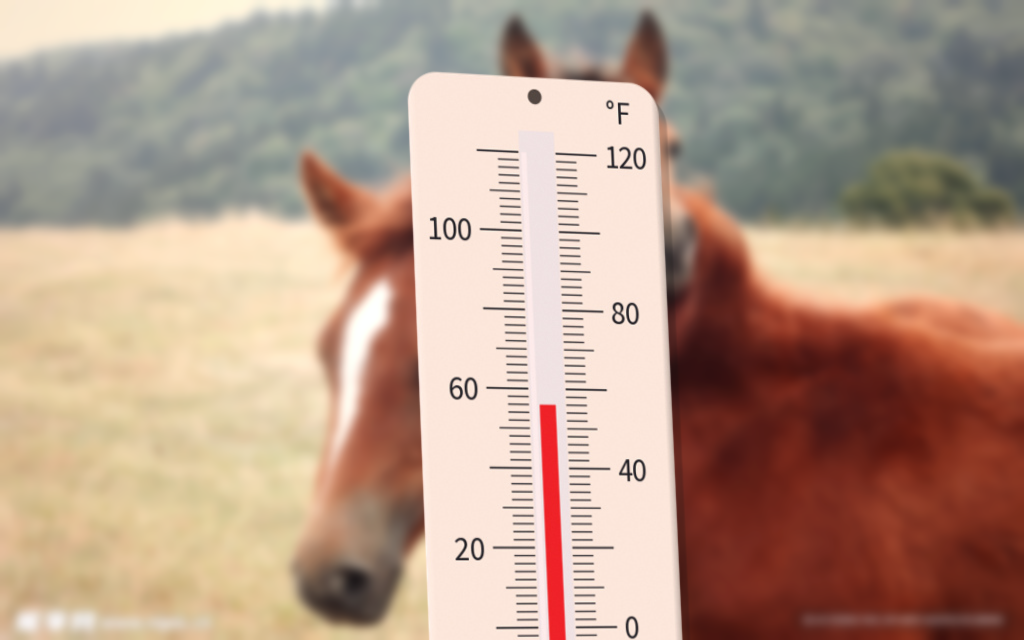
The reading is 56 °F
